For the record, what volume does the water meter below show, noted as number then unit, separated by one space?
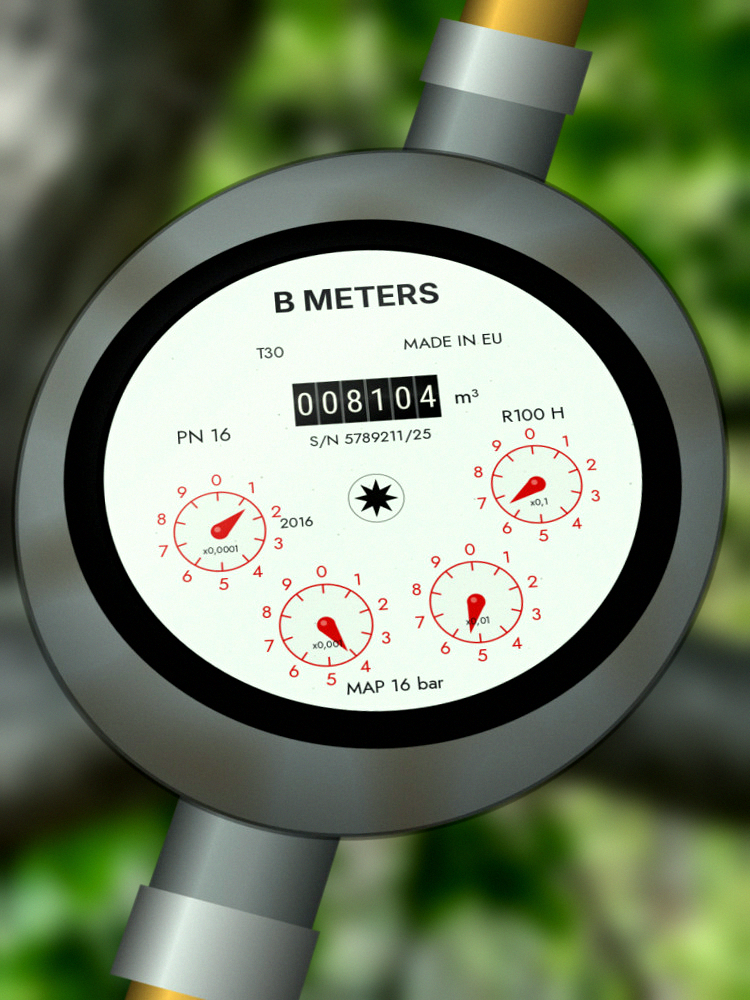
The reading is 8104.6541 m³
